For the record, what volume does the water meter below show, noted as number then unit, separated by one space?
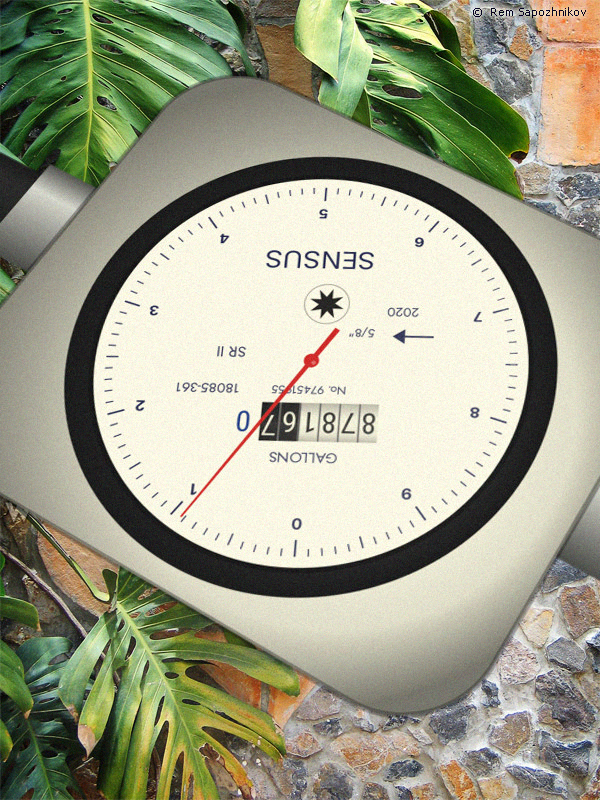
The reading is 8781670.9 gal
